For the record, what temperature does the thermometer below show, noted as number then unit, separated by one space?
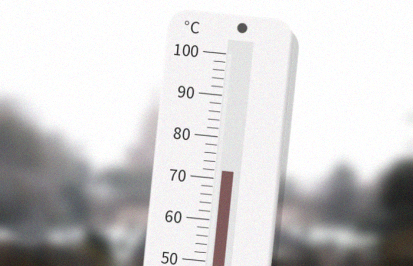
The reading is 72 °C
